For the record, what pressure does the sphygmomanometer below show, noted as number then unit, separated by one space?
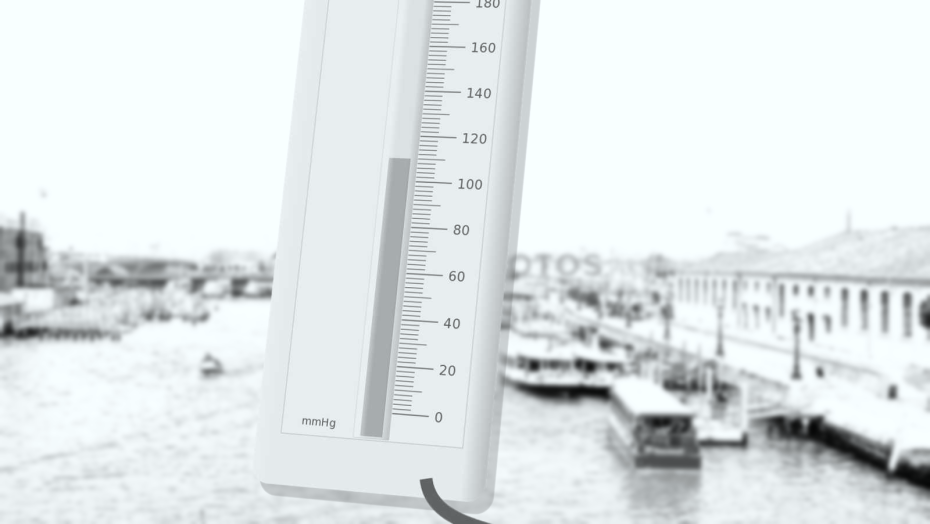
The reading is 110 mmHg
